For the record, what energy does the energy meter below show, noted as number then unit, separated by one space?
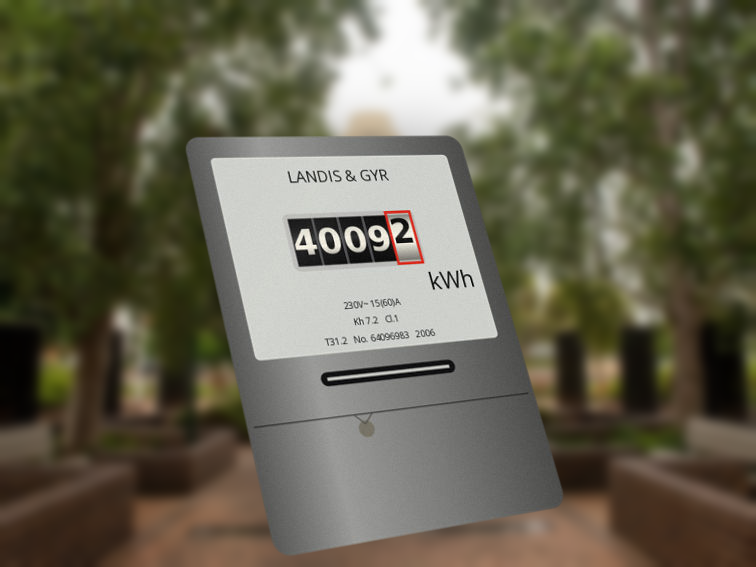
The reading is 4009.2 kWh
